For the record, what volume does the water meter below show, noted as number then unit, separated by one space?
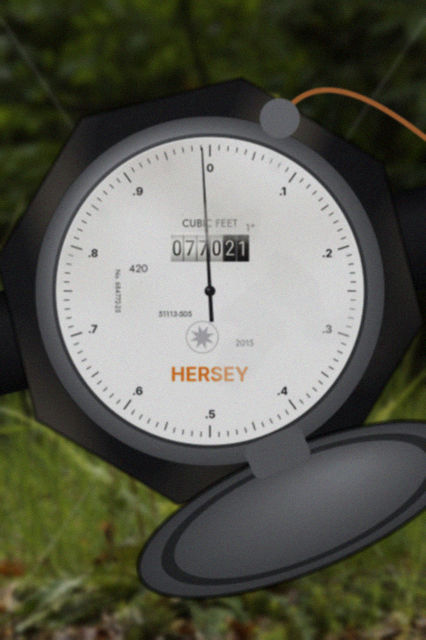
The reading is 77020.99 ft³
